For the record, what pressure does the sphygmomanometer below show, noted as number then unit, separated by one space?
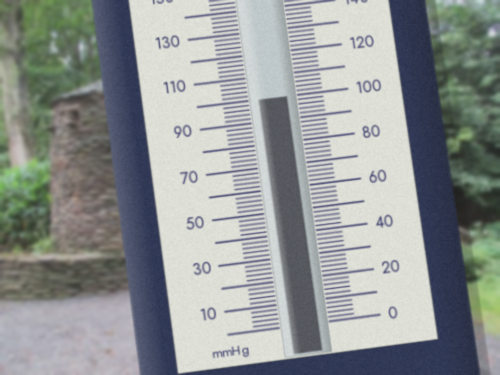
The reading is 100 mmHg
